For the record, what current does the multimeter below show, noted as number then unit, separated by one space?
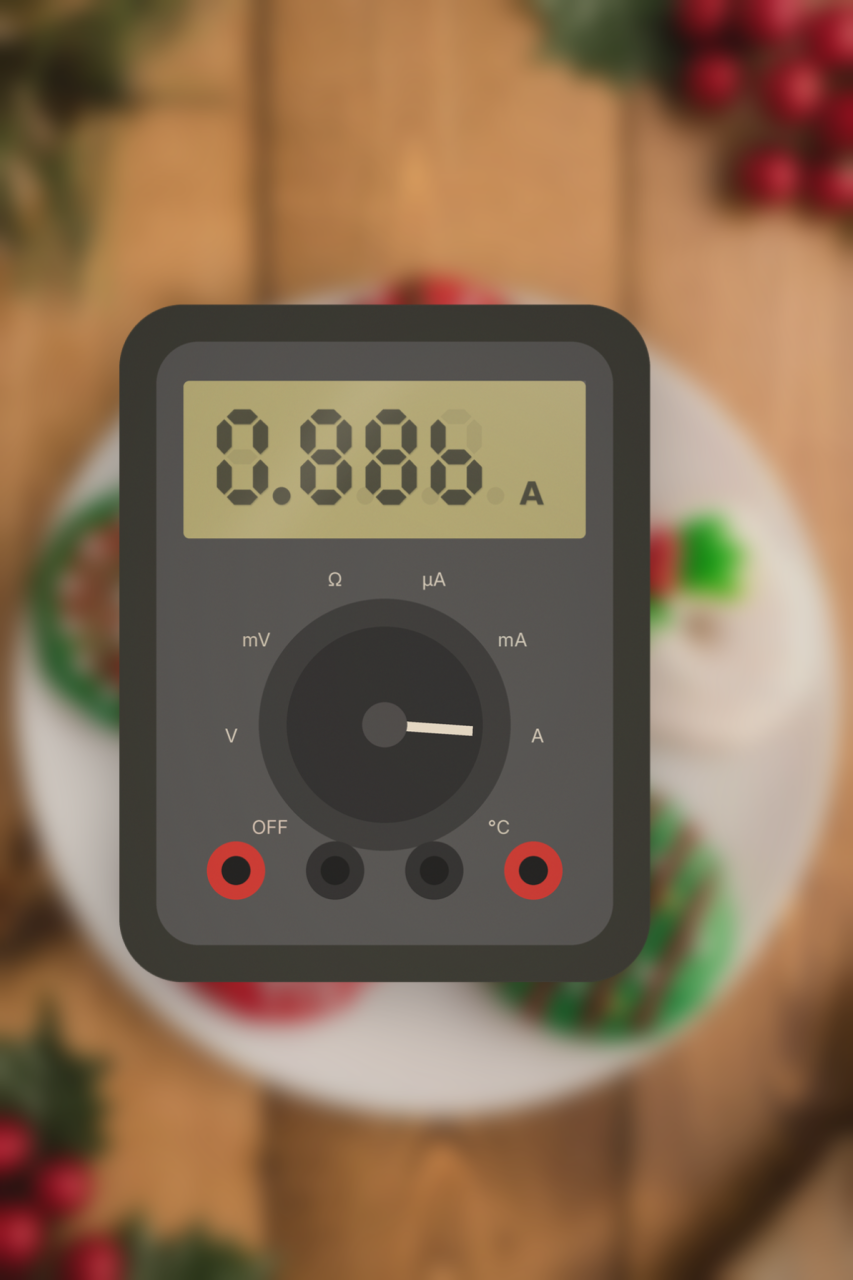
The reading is 0.886 A
